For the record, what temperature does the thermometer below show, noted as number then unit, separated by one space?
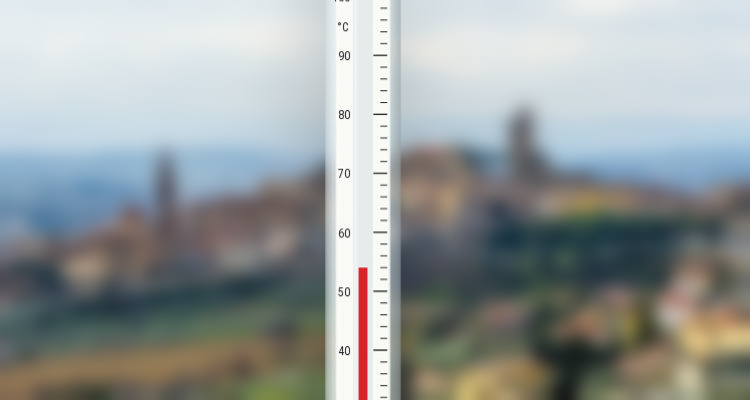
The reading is 54 °C
